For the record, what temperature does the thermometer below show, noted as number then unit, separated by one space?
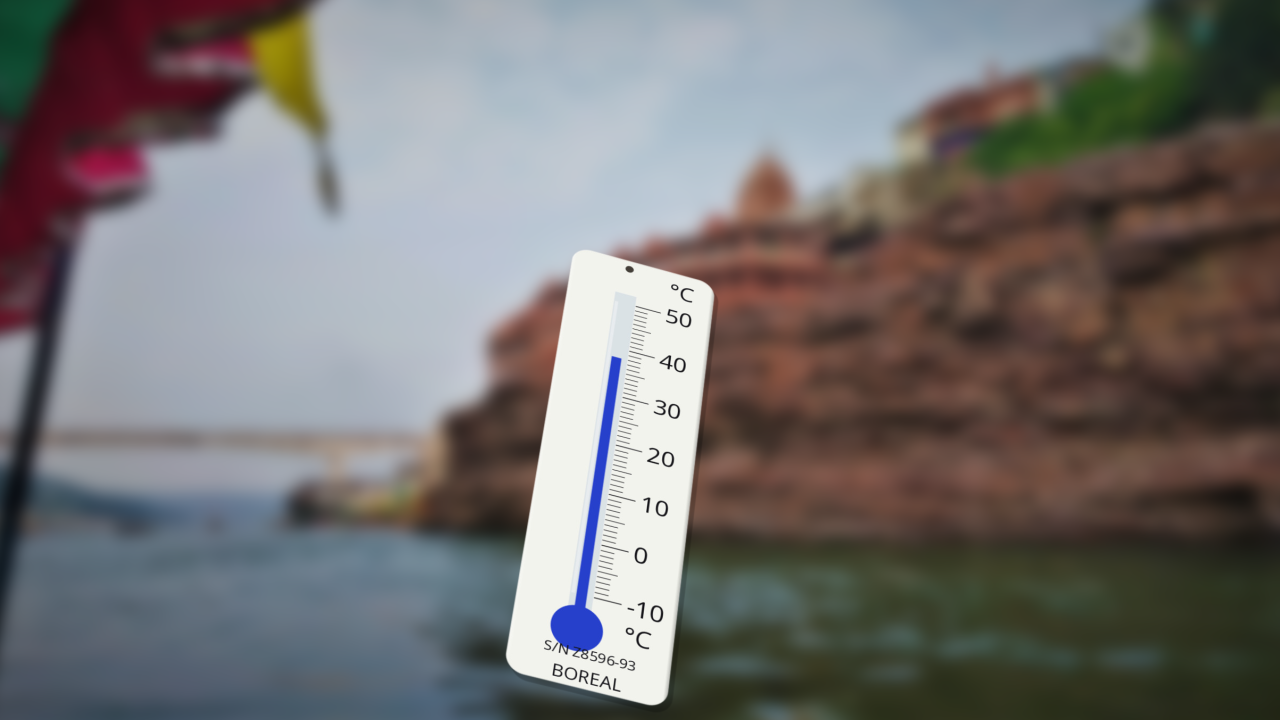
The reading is 38 °C
